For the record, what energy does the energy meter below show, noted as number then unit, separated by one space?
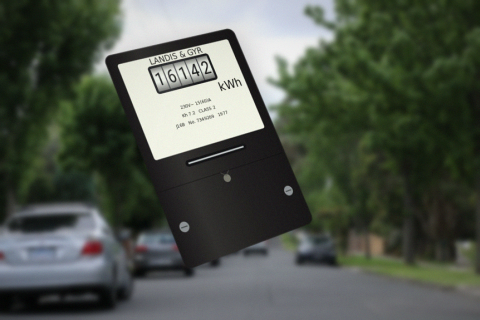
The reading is 16142 kWh
